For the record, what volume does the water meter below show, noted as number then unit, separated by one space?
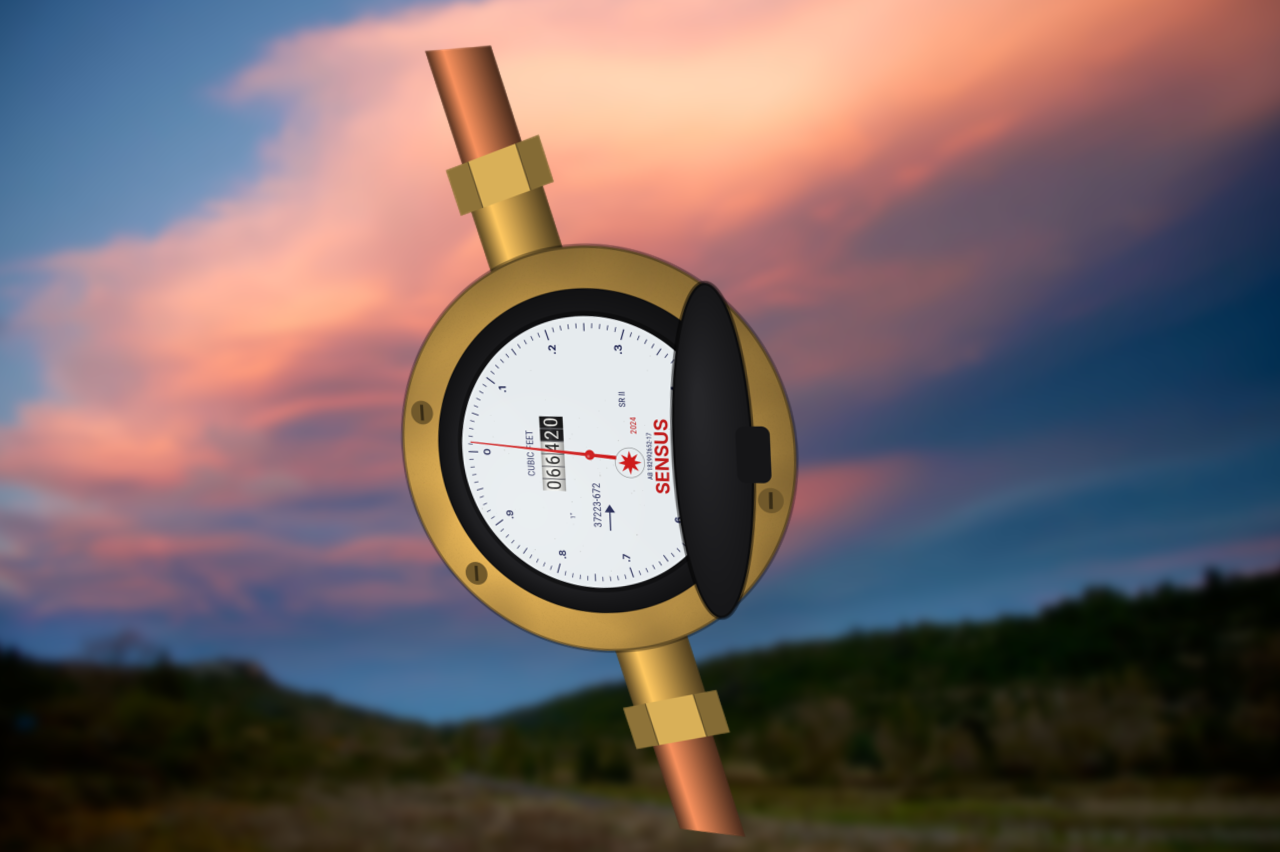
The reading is 66420.01 ft³
